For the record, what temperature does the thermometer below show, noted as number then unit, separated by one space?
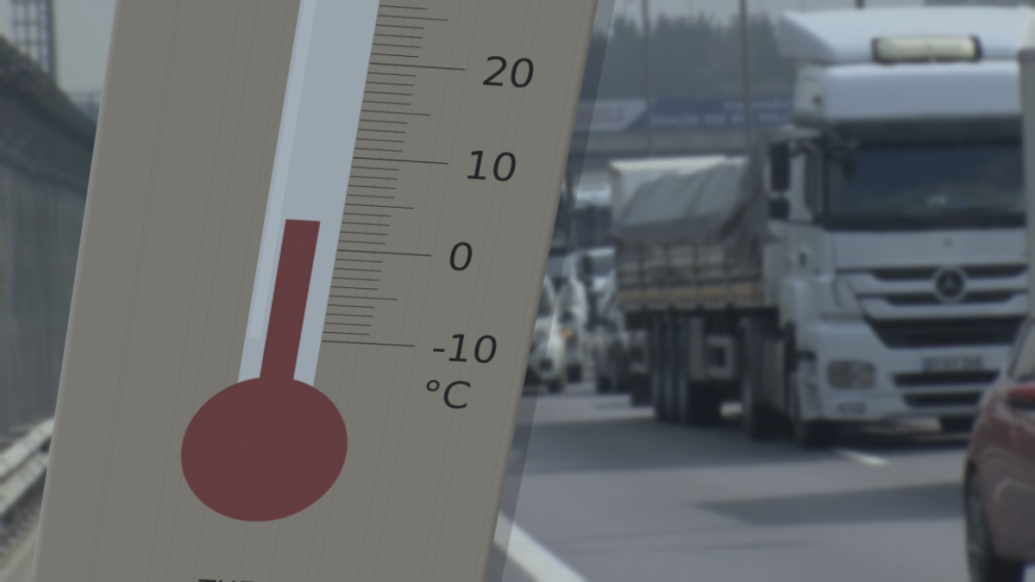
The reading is 3 °C
